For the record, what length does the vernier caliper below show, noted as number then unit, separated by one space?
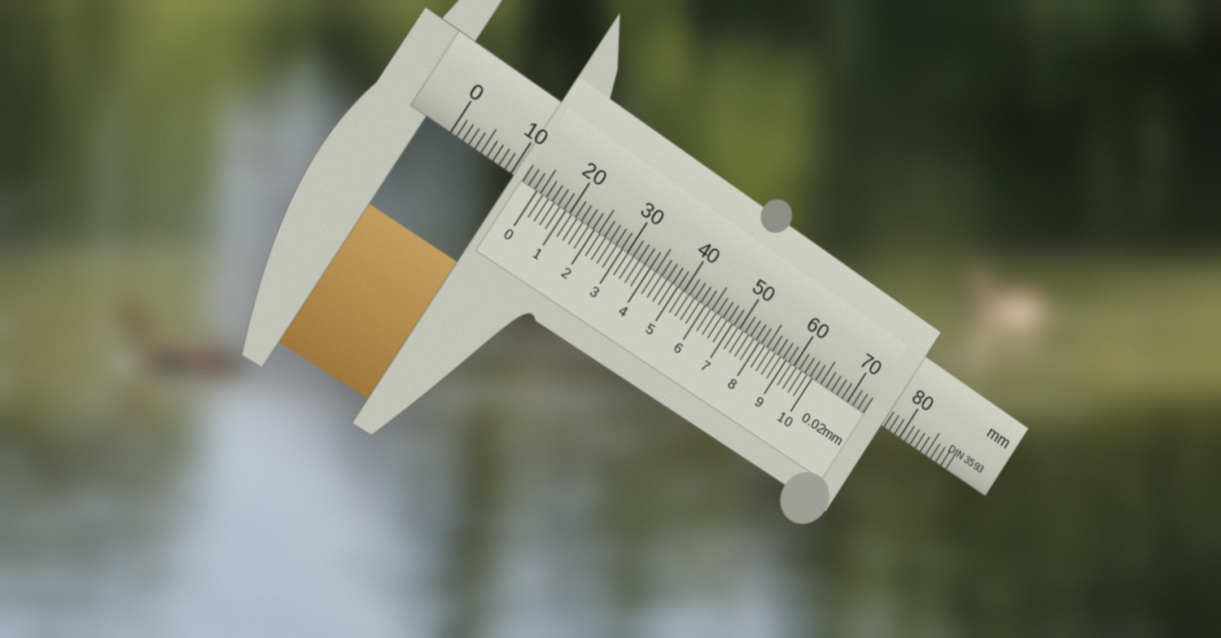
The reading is 14.4 mm
